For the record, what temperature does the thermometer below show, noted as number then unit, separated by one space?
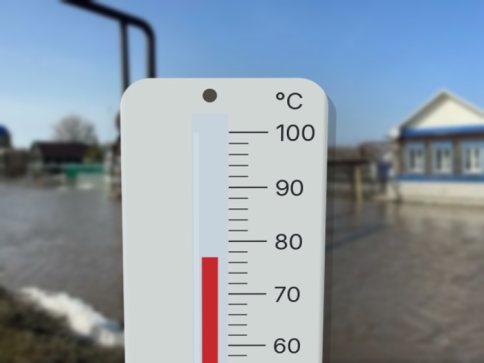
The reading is 77 °C
